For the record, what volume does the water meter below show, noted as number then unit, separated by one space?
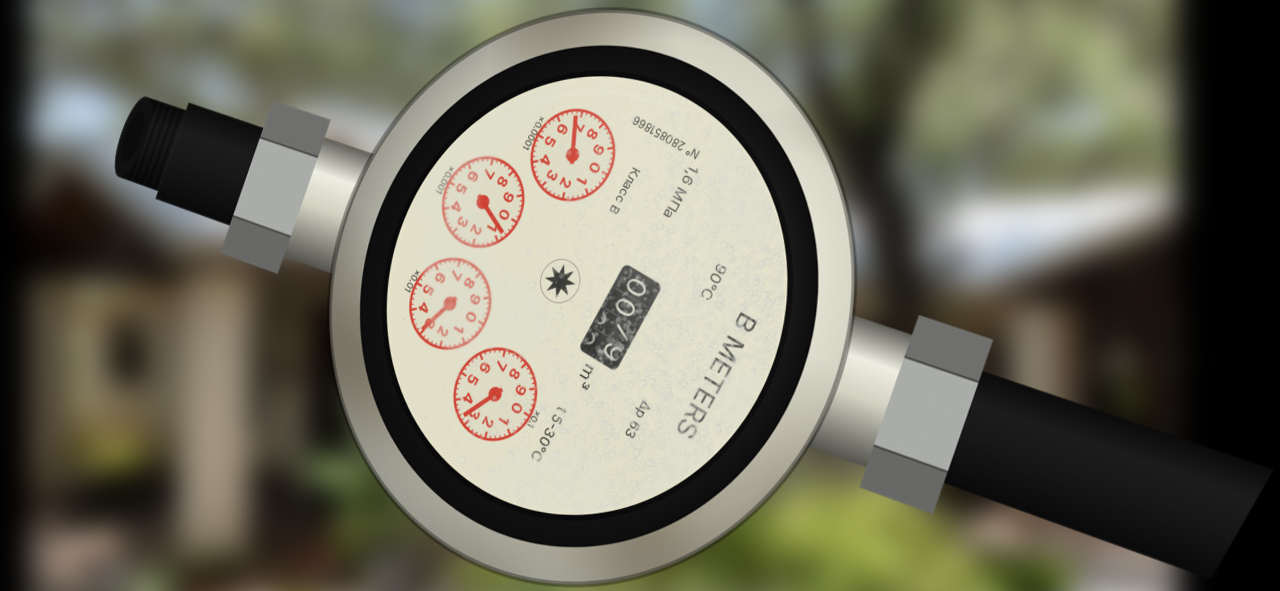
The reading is 79.3306 m³
